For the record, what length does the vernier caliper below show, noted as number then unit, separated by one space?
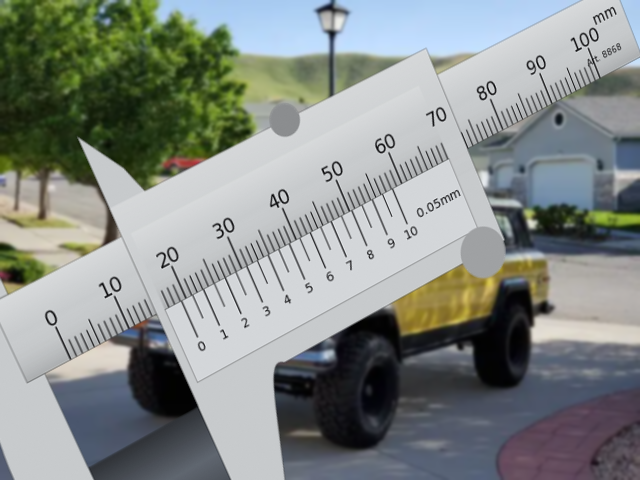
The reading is 19.2 mm
